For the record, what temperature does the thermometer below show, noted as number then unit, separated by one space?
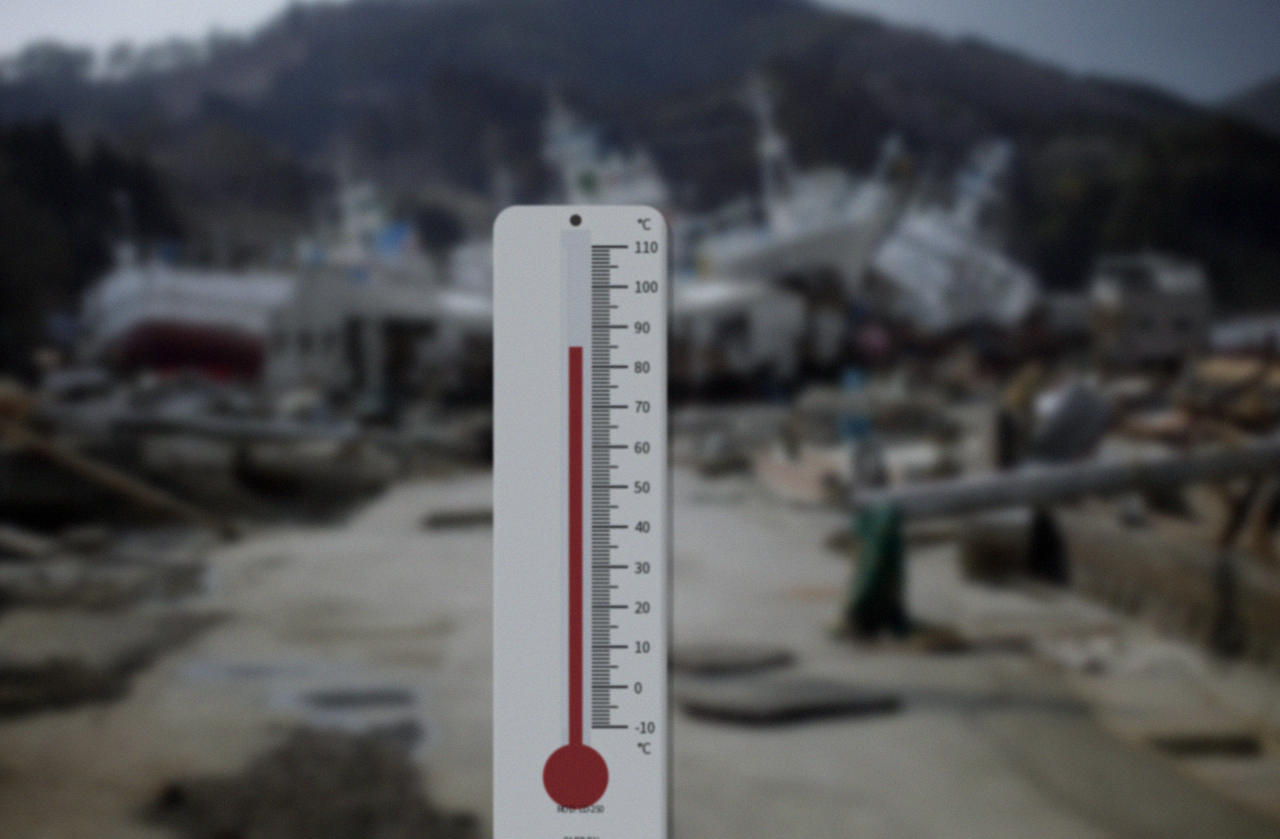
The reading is 85 °C
